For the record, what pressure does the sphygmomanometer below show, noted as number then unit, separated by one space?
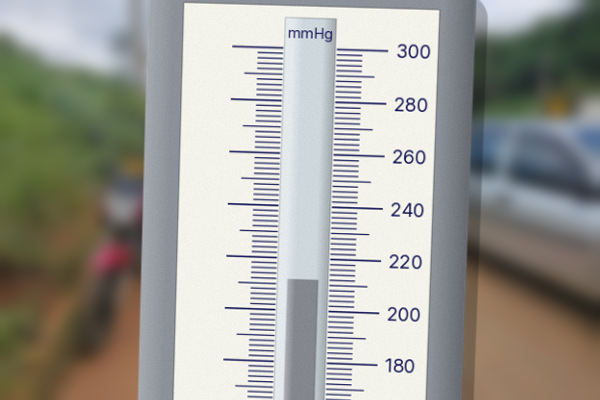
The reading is 212 mmHg
